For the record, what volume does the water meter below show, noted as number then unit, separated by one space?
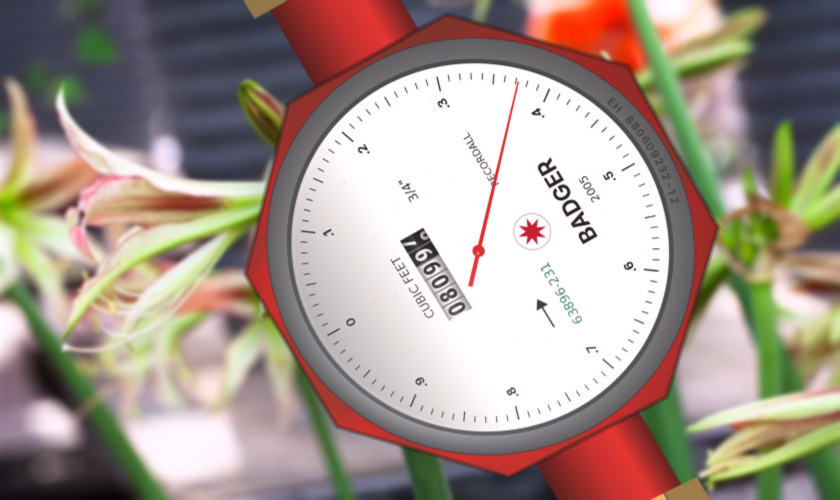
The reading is 80997.37 ft³
